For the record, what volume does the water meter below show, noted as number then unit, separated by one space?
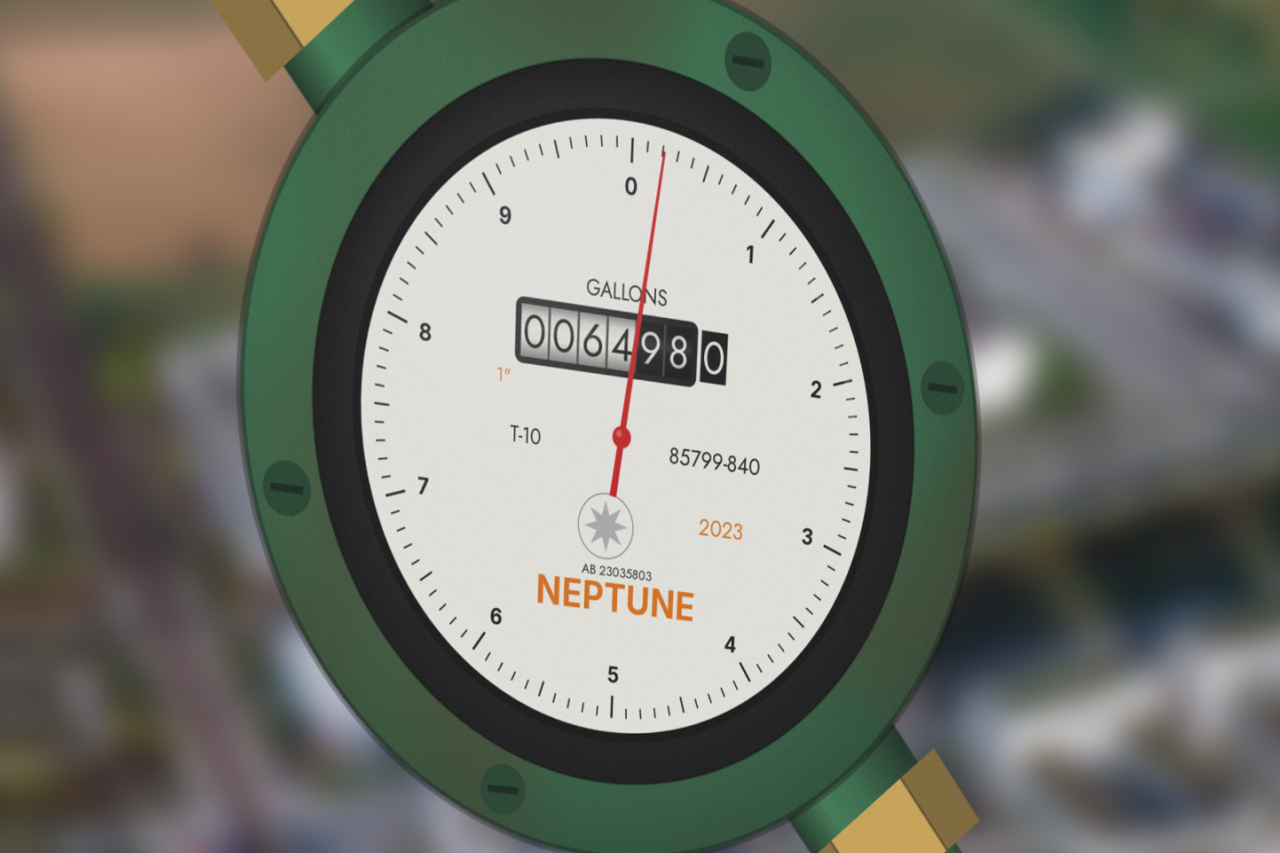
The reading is 64980.2 gal
